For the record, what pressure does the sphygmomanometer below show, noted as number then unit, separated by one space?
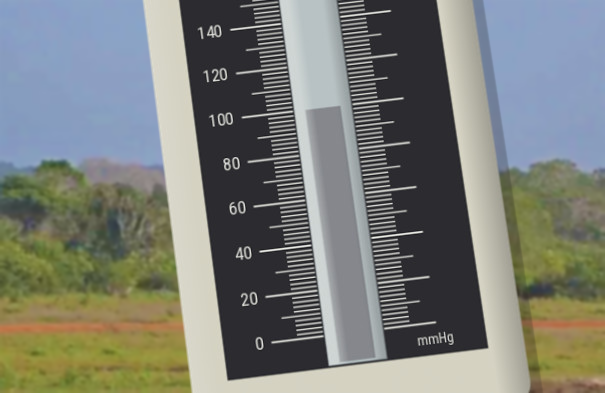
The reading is 100 mmHg
